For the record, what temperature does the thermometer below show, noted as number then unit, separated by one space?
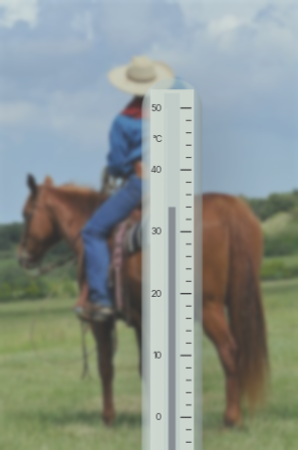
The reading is 34 °C
